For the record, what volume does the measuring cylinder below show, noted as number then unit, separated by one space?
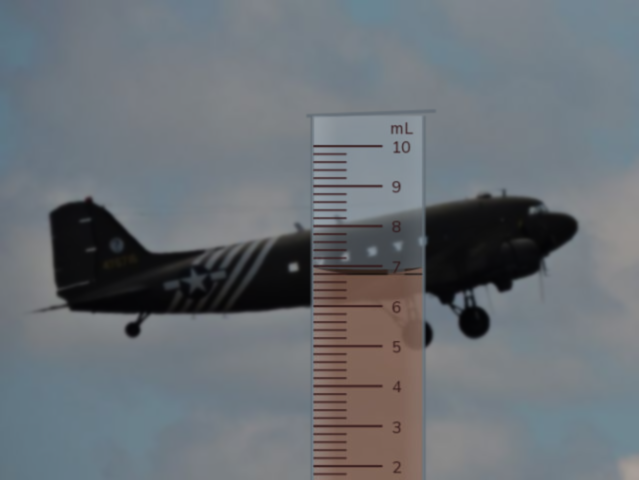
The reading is 6.8 mL
